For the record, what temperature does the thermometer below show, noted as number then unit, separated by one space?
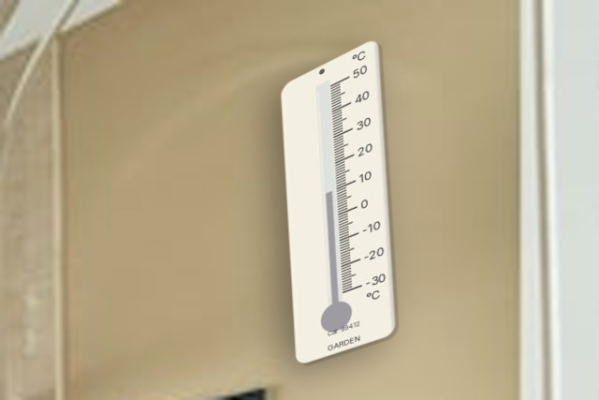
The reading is 10 °C
